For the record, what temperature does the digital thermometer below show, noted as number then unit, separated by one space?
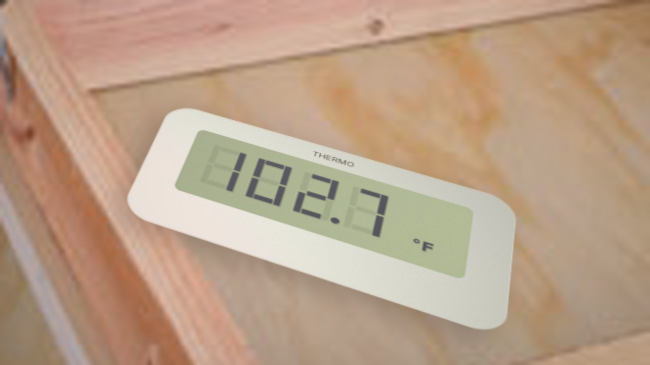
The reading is 102.7 °F
